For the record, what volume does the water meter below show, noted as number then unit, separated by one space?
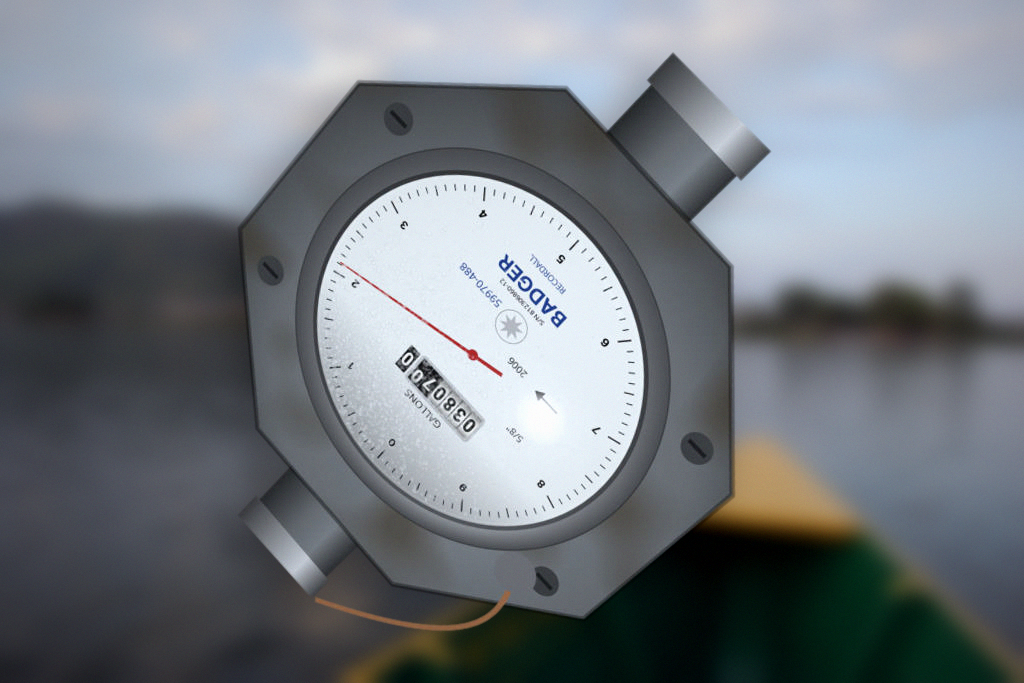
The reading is 380702.1 gal
